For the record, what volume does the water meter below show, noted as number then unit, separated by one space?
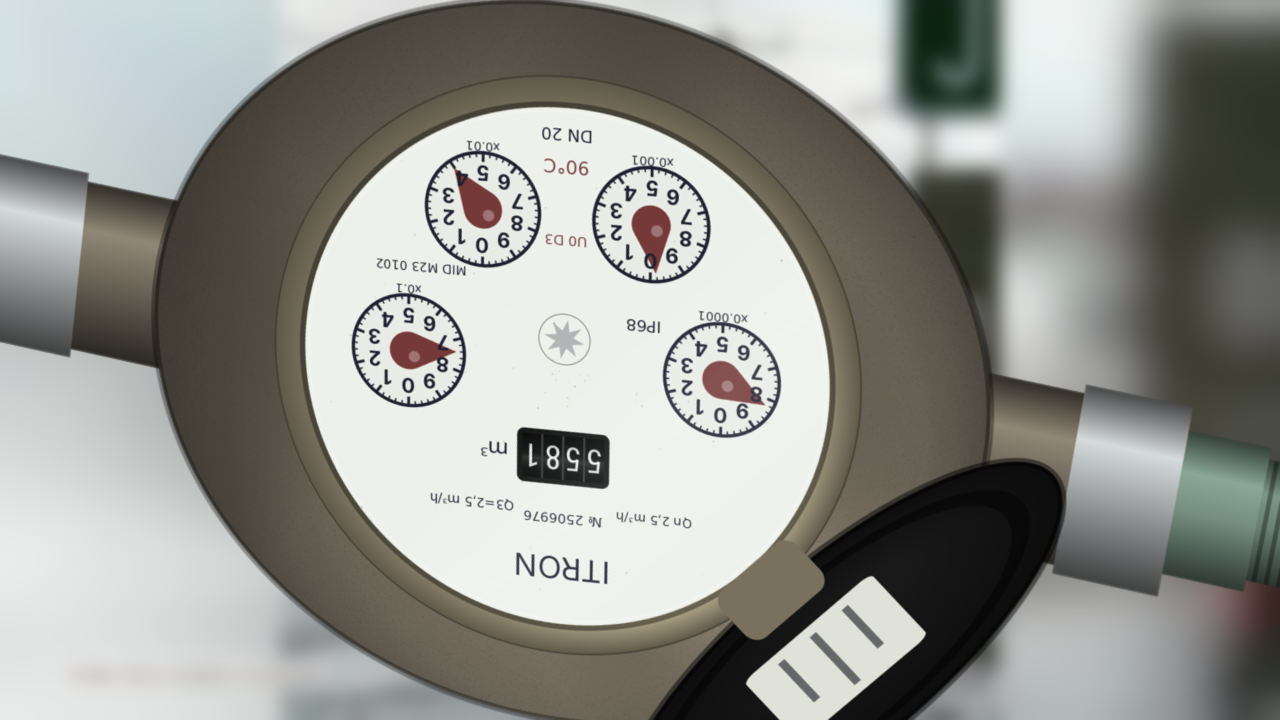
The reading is 5581.7398 m³
